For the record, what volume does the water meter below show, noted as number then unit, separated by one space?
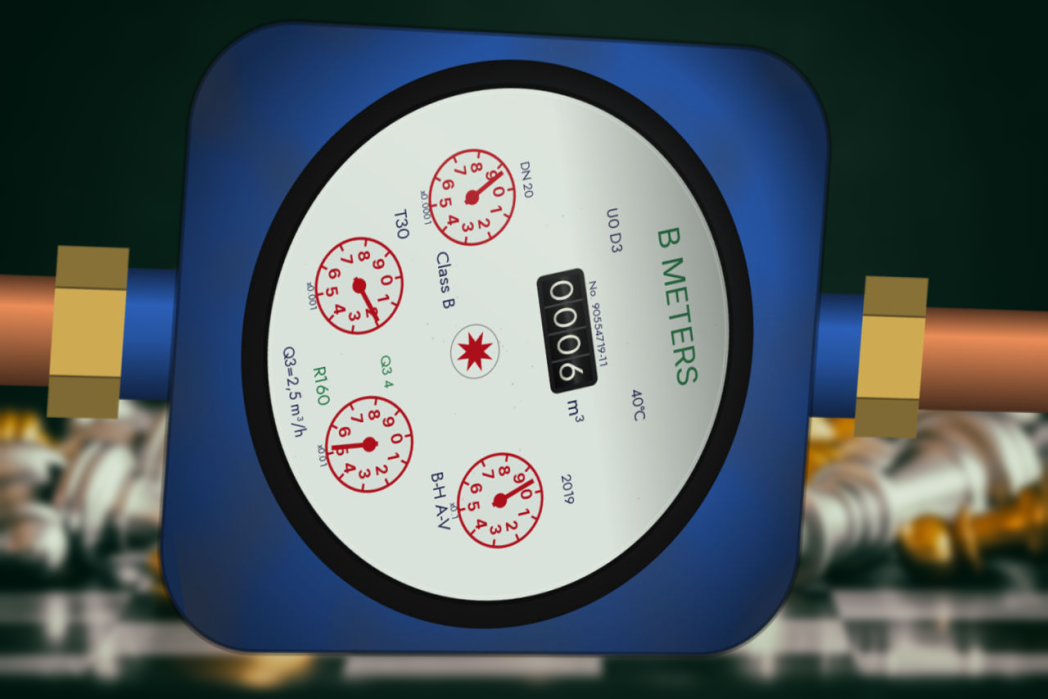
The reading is 5.9519 m³
